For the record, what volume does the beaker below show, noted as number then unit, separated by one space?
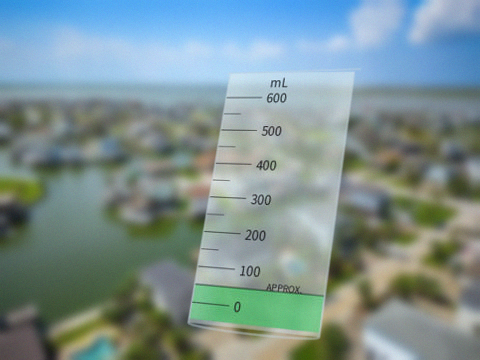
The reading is 50 mL
